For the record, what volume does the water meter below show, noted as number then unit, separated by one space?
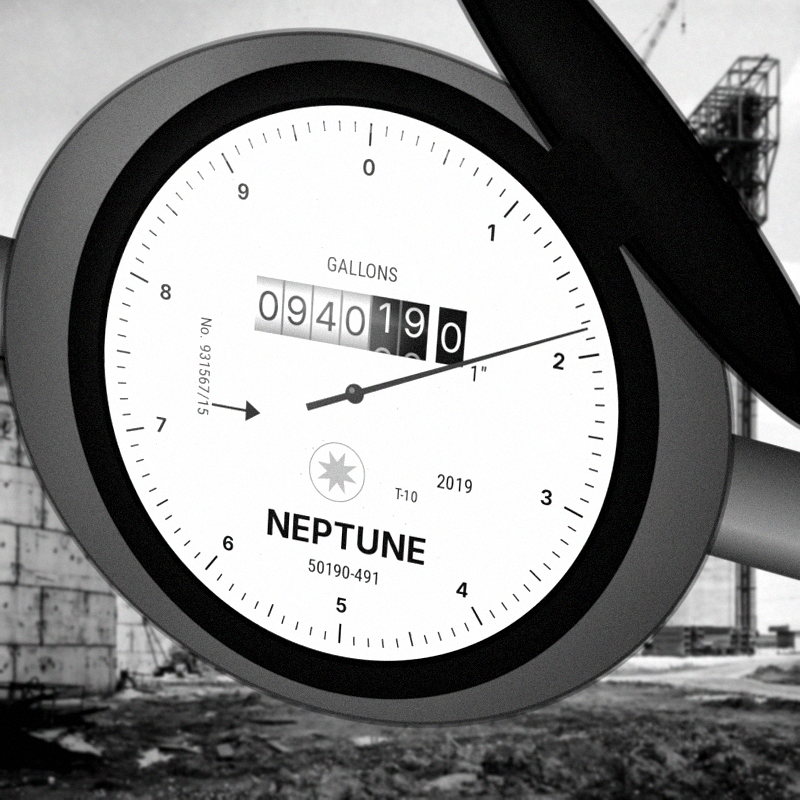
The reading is 940191.8 gal
